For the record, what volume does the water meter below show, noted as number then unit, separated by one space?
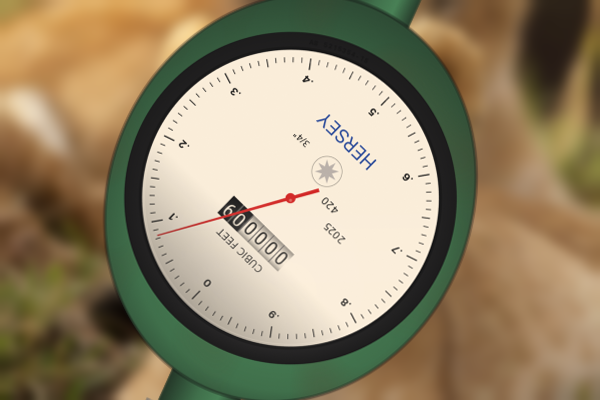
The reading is 9.08 ft³
